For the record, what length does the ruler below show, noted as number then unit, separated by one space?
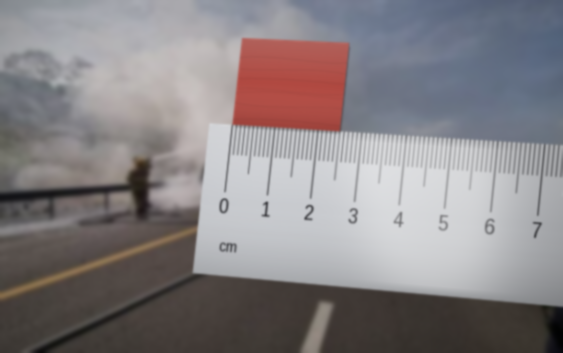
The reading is 2.5 cm
